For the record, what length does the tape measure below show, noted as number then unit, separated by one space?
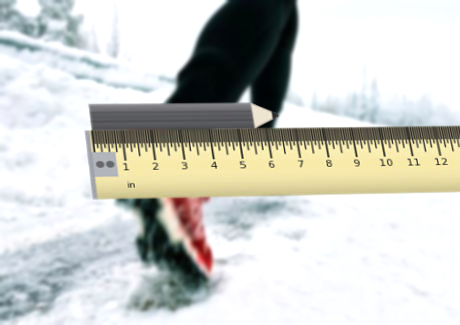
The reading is 6.5 in
